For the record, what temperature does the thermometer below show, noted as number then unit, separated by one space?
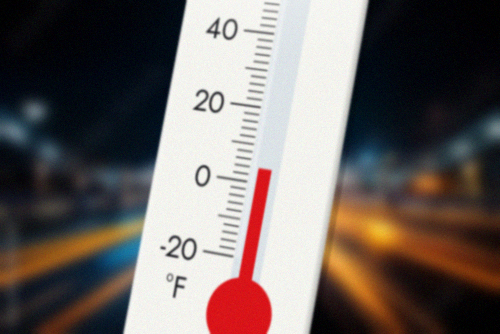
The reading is 4 °F
